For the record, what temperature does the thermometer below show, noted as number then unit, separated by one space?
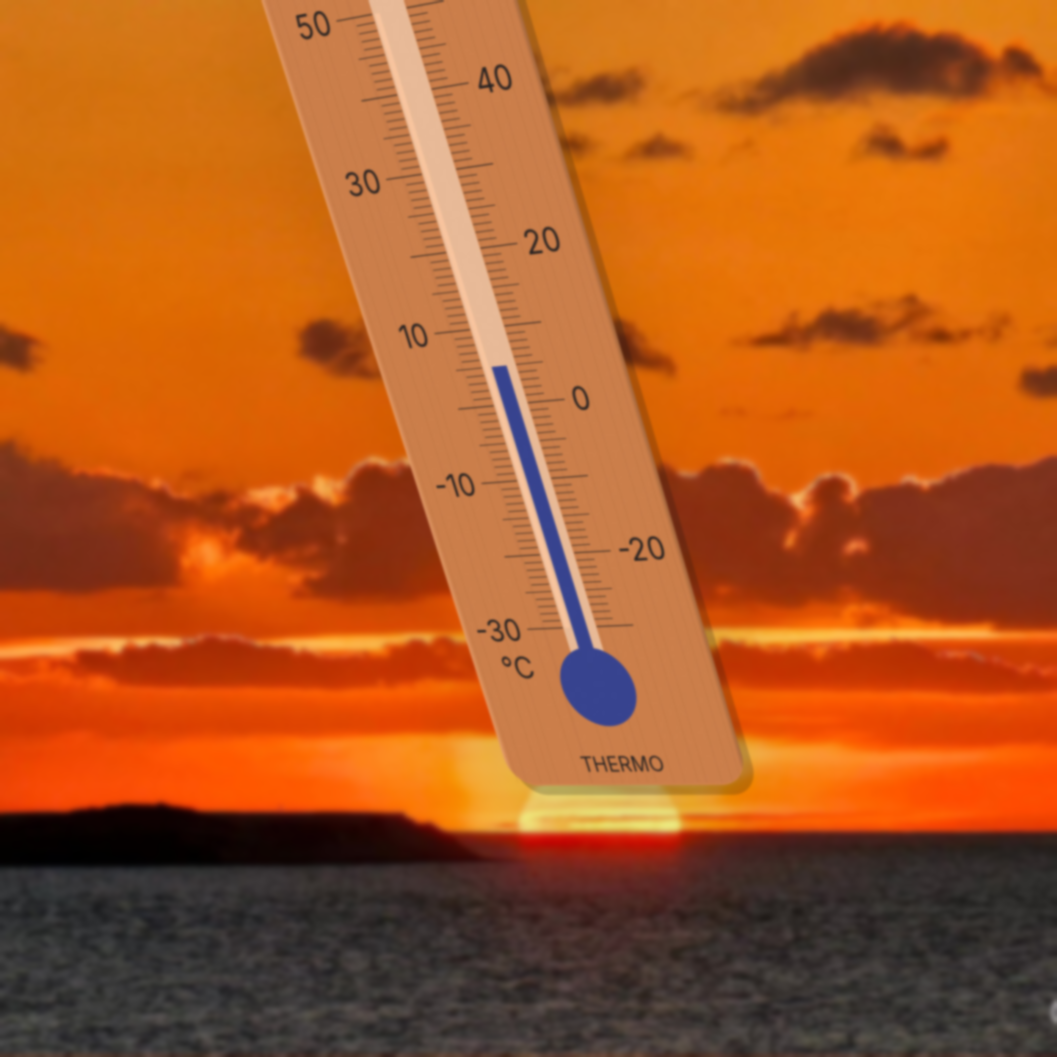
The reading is 5 °C
